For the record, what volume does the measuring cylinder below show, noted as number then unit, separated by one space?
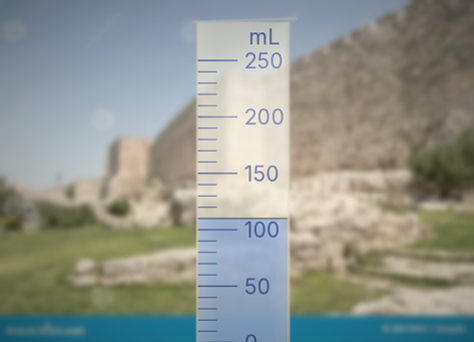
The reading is 110 mL
